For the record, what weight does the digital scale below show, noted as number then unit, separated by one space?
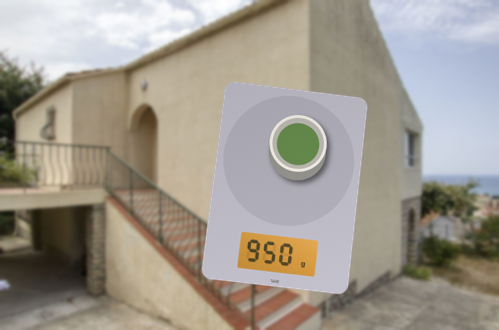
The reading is 950 g
